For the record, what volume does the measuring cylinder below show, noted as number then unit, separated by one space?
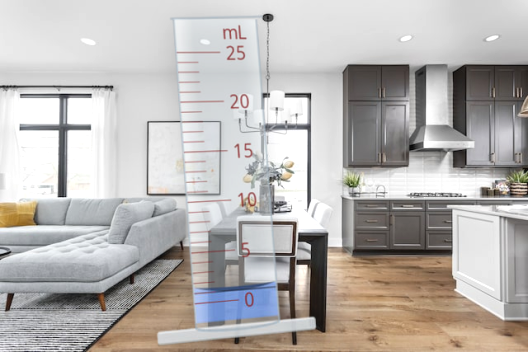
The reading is 1 mL
